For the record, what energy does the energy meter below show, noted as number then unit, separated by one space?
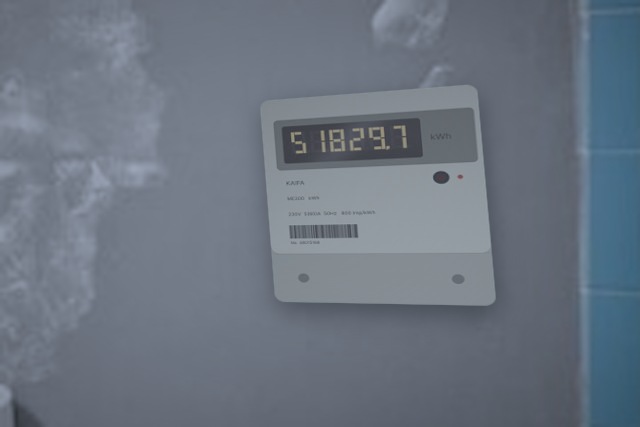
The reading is 51829.7 kWh
